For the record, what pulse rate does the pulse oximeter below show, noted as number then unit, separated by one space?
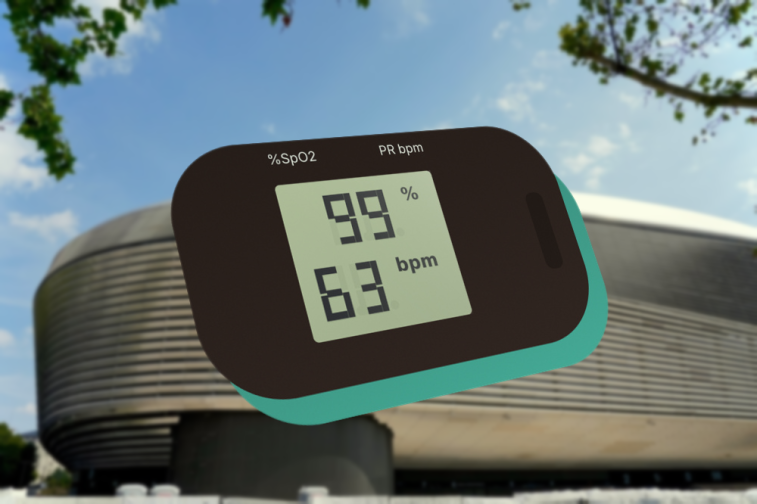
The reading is 63 bpm
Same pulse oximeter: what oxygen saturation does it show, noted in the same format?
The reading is 99 %
